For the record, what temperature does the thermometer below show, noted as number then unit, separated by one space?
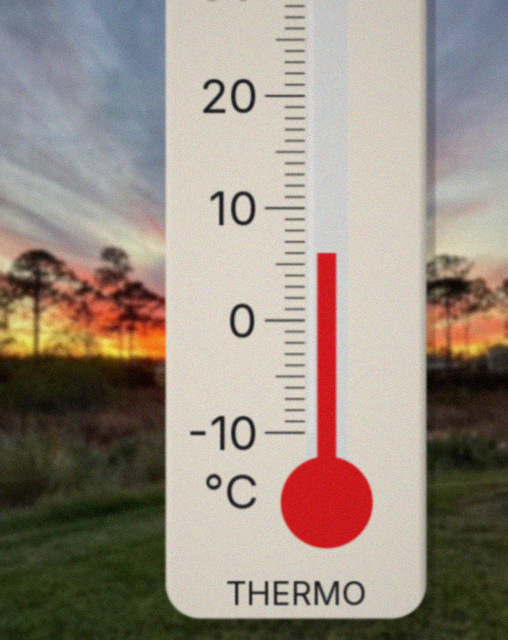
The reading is 6 °C
